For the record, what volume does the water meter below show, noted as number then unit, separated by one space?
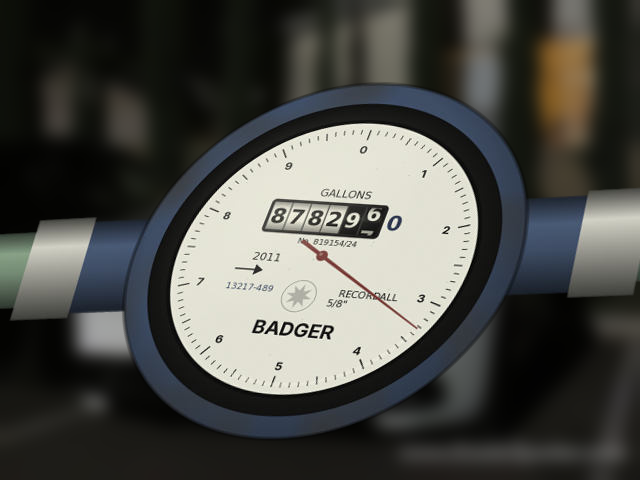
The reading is 8782963.3 gal
